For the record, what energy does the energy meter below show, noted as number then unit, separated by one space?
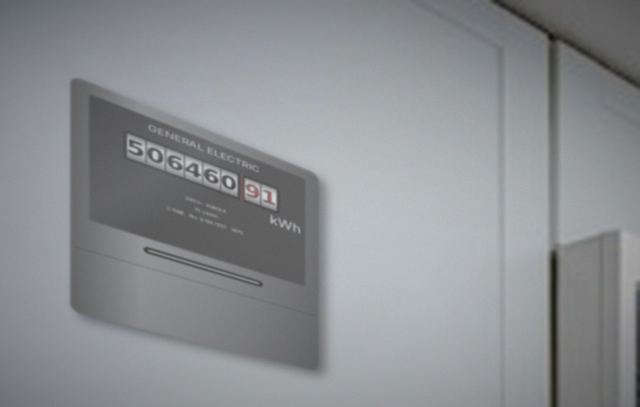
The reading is 506460.91 kWh
